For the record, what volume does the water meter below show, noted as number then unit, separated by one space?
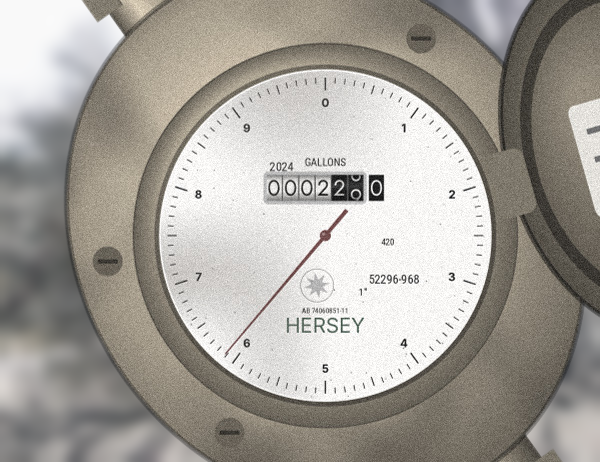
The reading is 2286.1 gal
